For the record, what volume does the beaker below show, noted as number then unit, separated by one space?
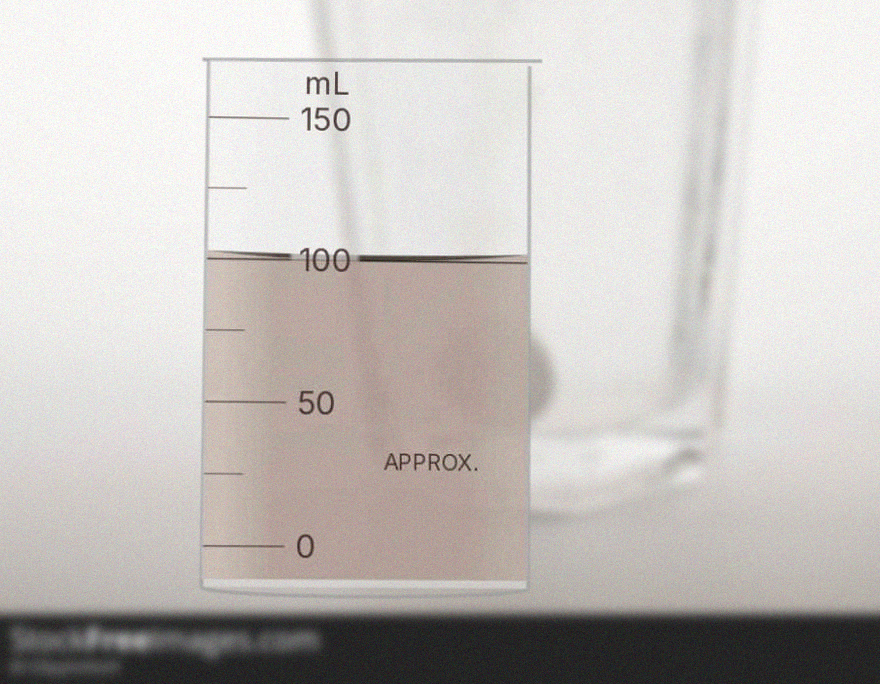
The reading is 100 mL
